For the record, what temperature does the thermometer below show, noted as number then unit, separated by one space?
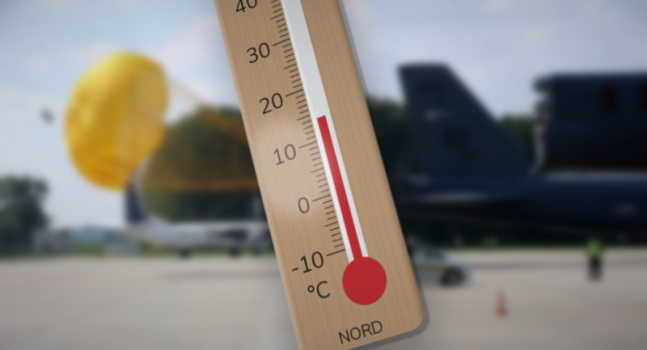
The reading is 14 °C
